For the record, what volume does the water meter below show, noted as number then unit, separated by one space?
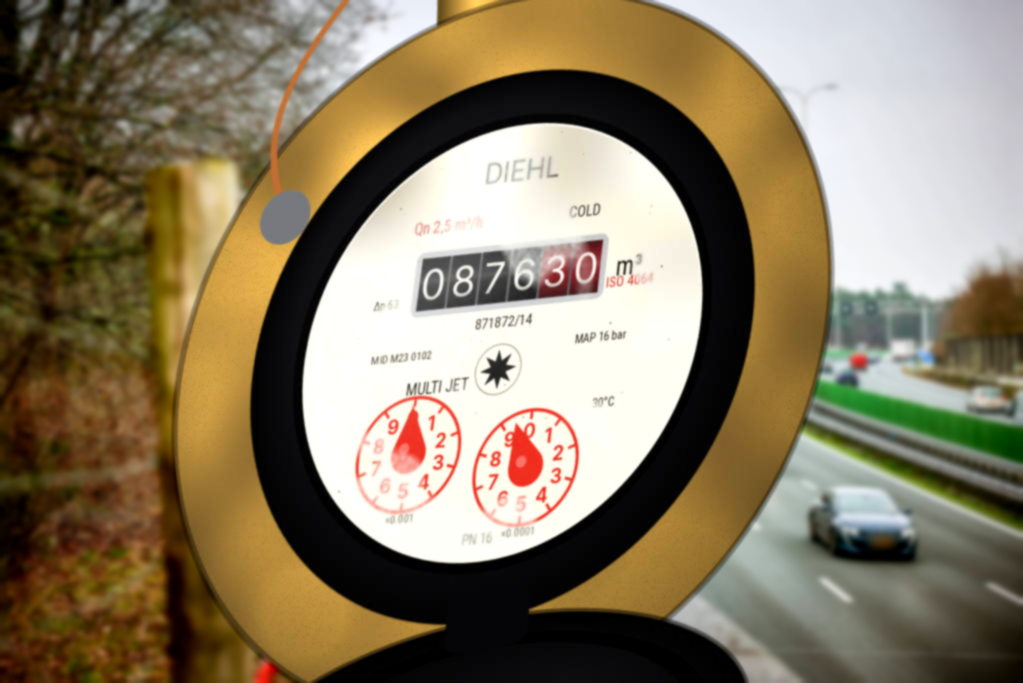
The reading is 876.2999 m³
